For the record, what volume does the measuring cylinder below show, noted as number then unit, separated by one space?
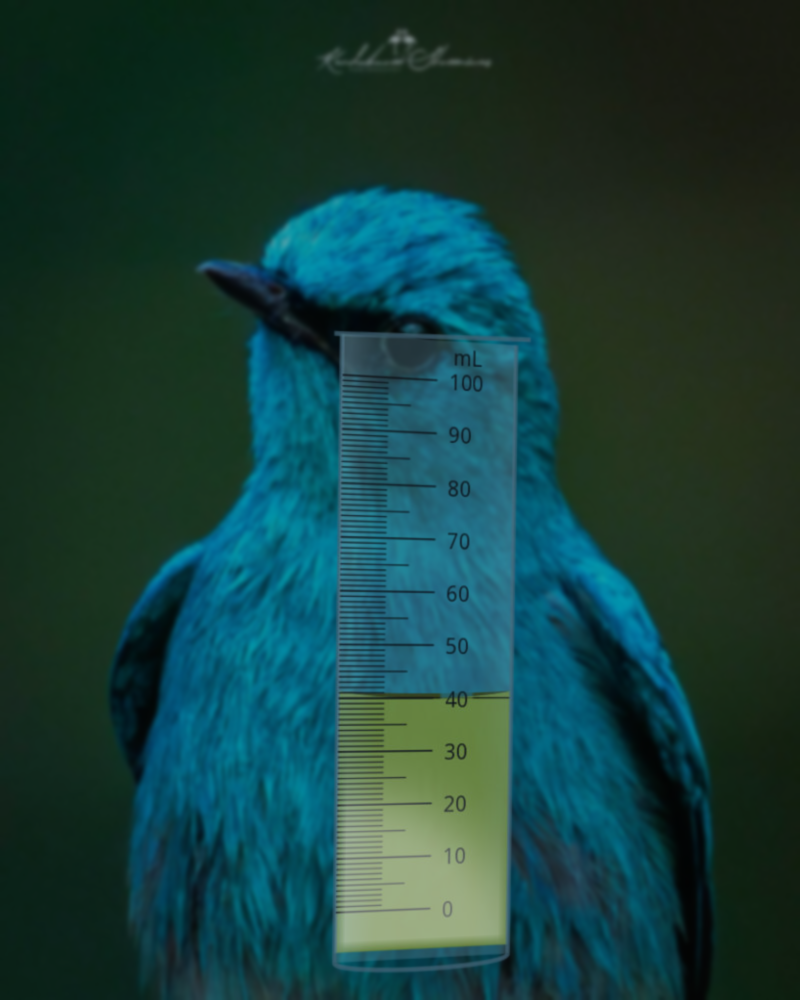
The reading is 40 mL
